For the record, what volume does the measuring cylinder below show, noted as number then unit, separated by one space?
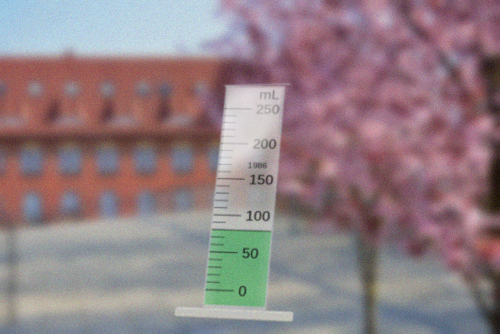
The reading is 80 mL
